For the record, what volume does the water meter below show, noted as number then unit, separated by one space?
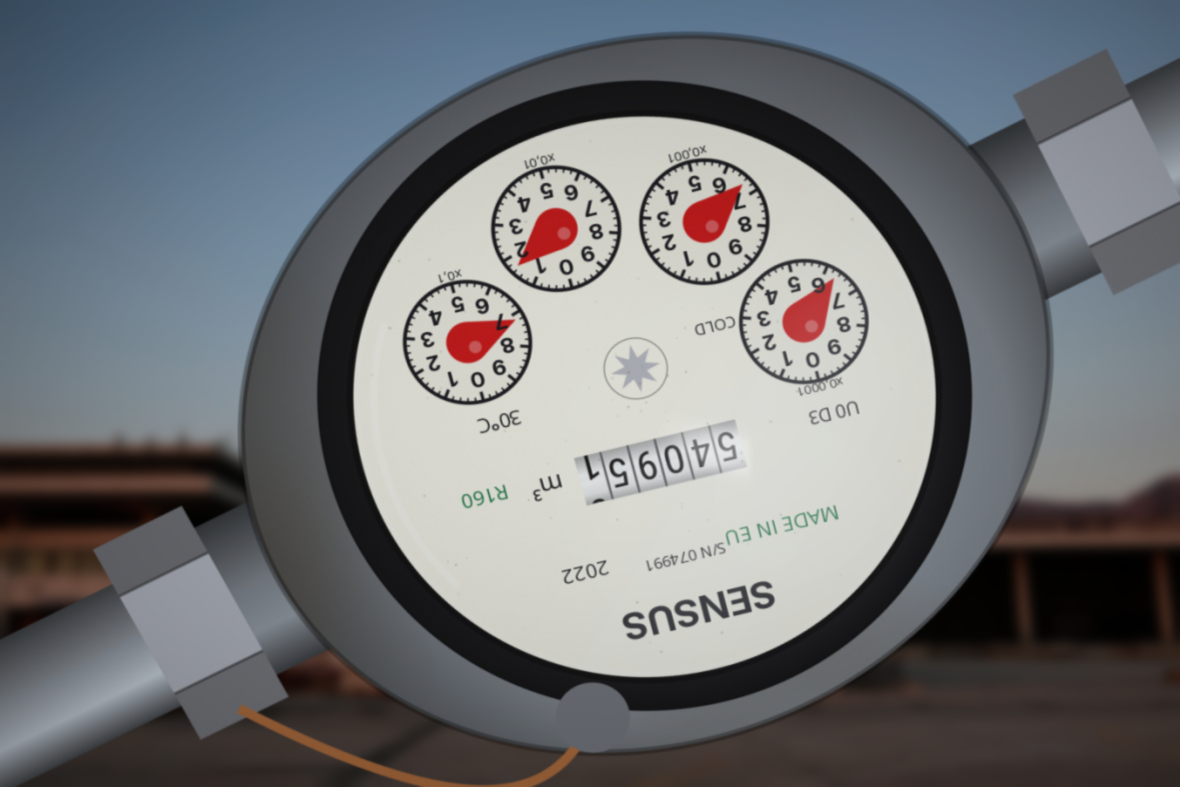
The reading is 540950.7166 m³
